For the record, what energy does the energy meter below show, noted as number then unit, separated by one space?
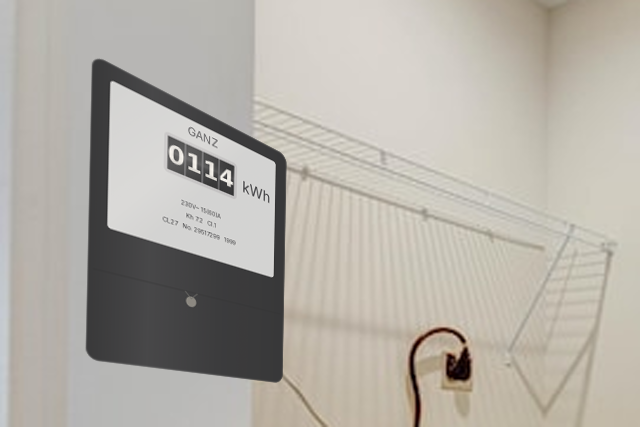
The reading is 114 kWh
